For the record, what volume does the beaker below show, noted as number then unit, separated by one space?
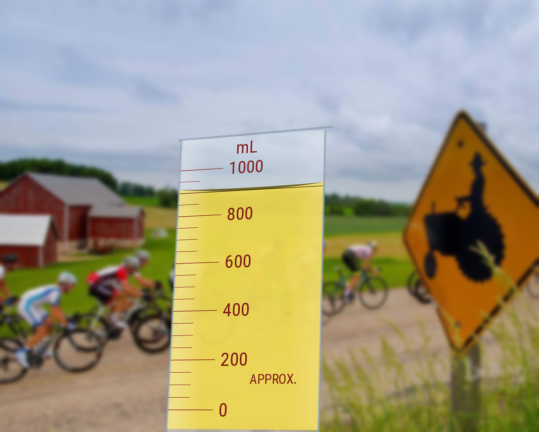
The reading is 900 mL
